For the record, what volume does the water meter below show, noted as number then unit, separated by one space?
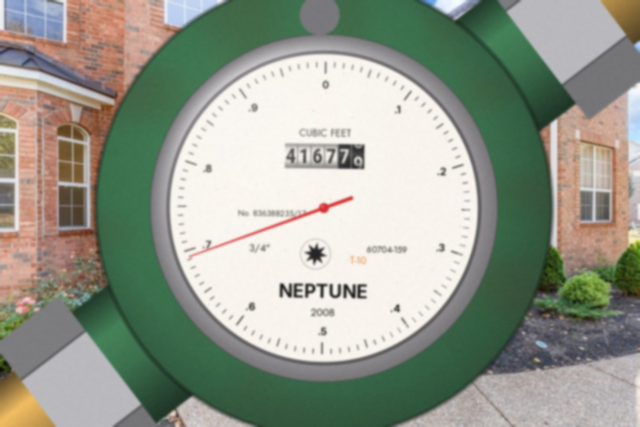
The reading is 416778.69 ft³
